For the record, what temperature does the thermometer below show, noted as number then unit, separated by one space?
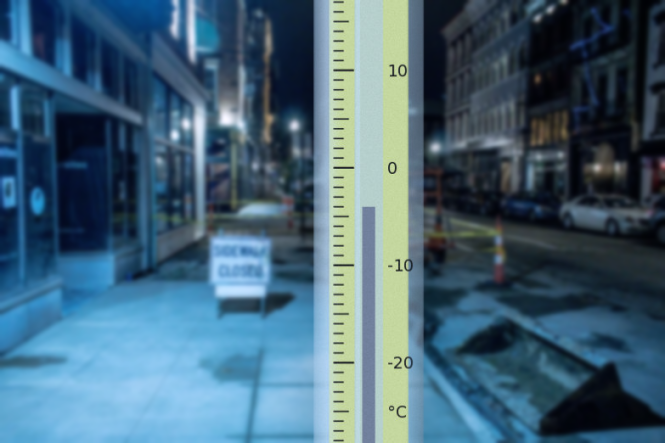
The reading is -4 °C
